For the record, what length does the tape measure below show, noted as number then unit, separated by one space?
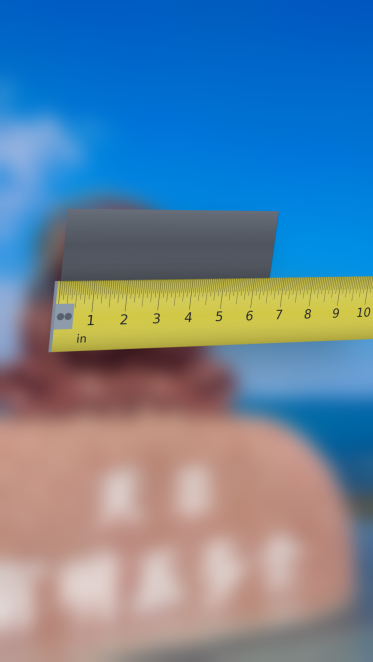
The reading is 6.5 in
